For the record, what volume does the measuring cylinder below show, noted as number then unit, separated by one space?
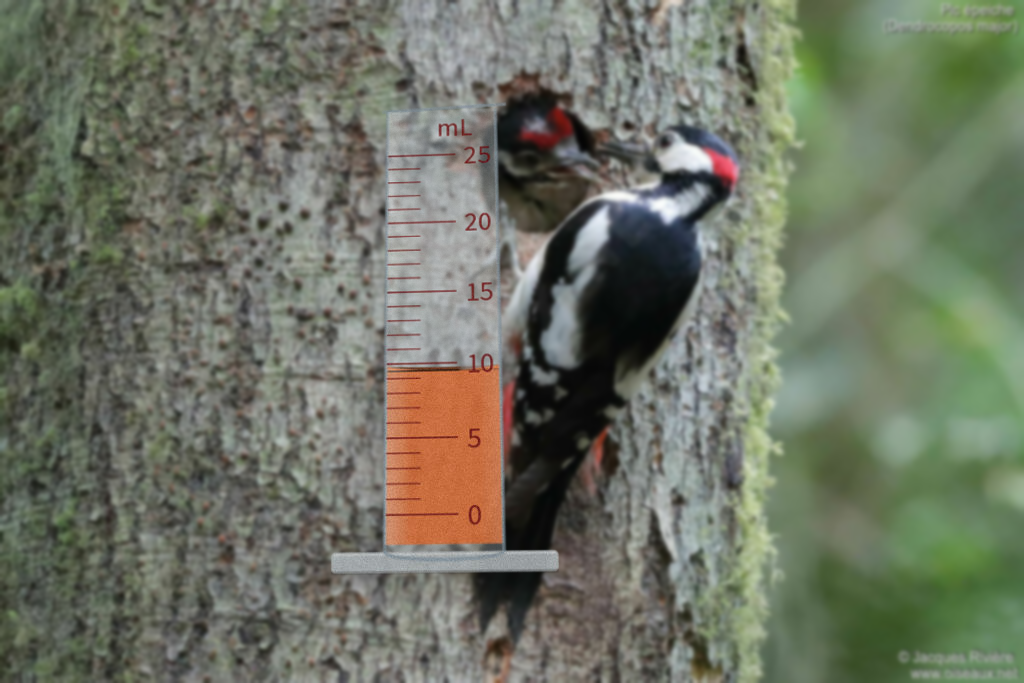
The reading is 9.5 mL
